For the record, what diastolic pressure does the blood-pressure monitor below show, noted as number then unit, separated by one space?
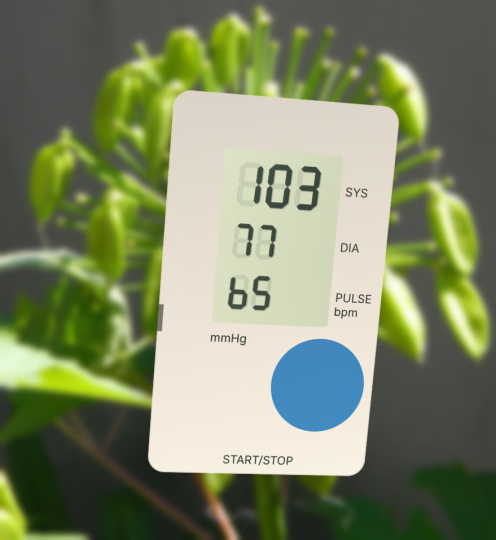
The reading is 77 mmHg
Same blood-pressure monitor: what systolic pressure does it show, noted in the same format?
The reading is 103 mmHg
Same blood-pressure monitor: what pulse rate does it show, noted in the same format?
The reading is 65 bpm
